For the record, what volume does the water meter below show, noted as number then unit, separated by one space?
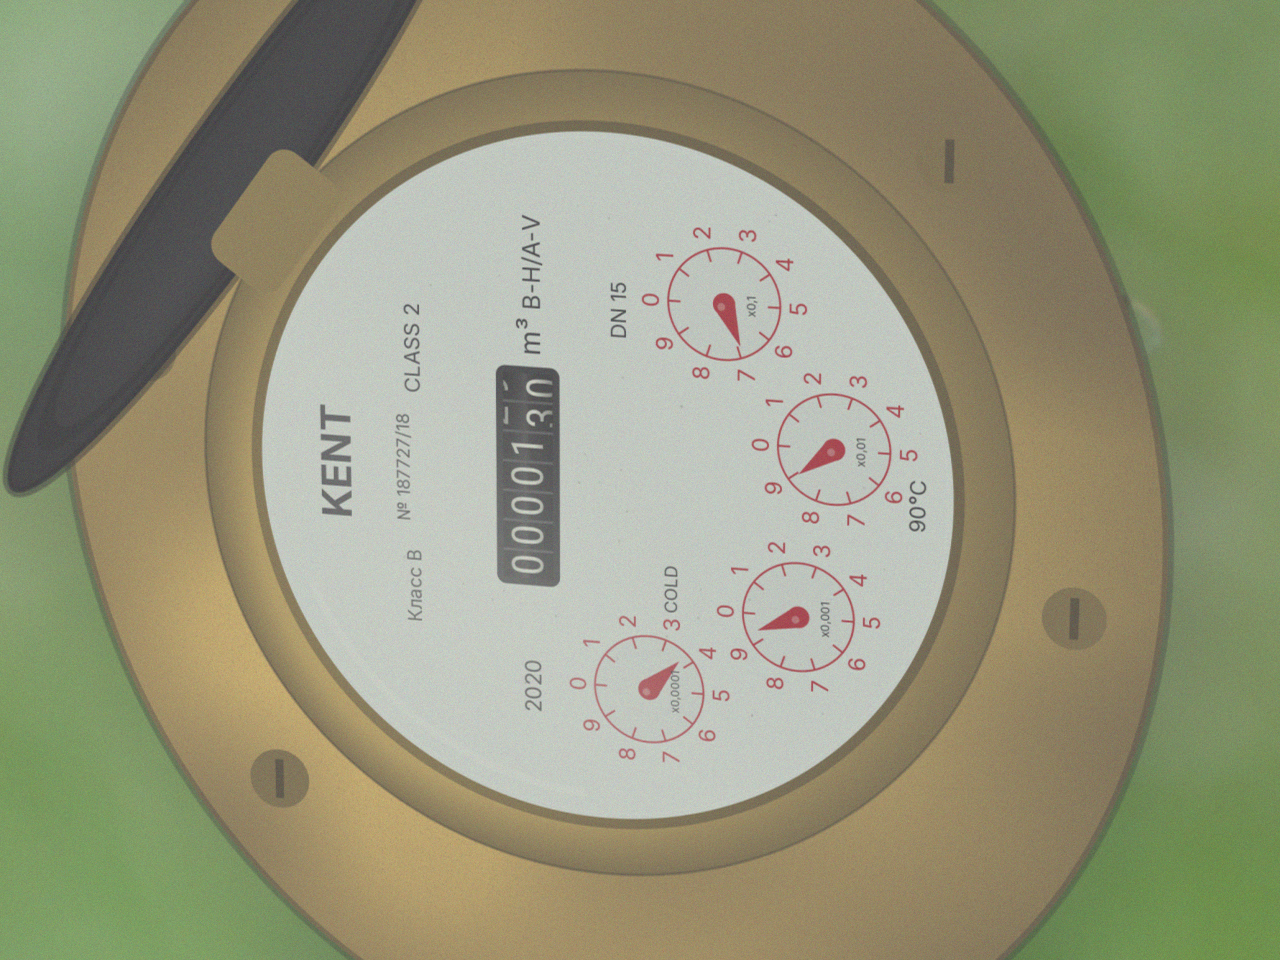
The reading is 129.6893 m³
